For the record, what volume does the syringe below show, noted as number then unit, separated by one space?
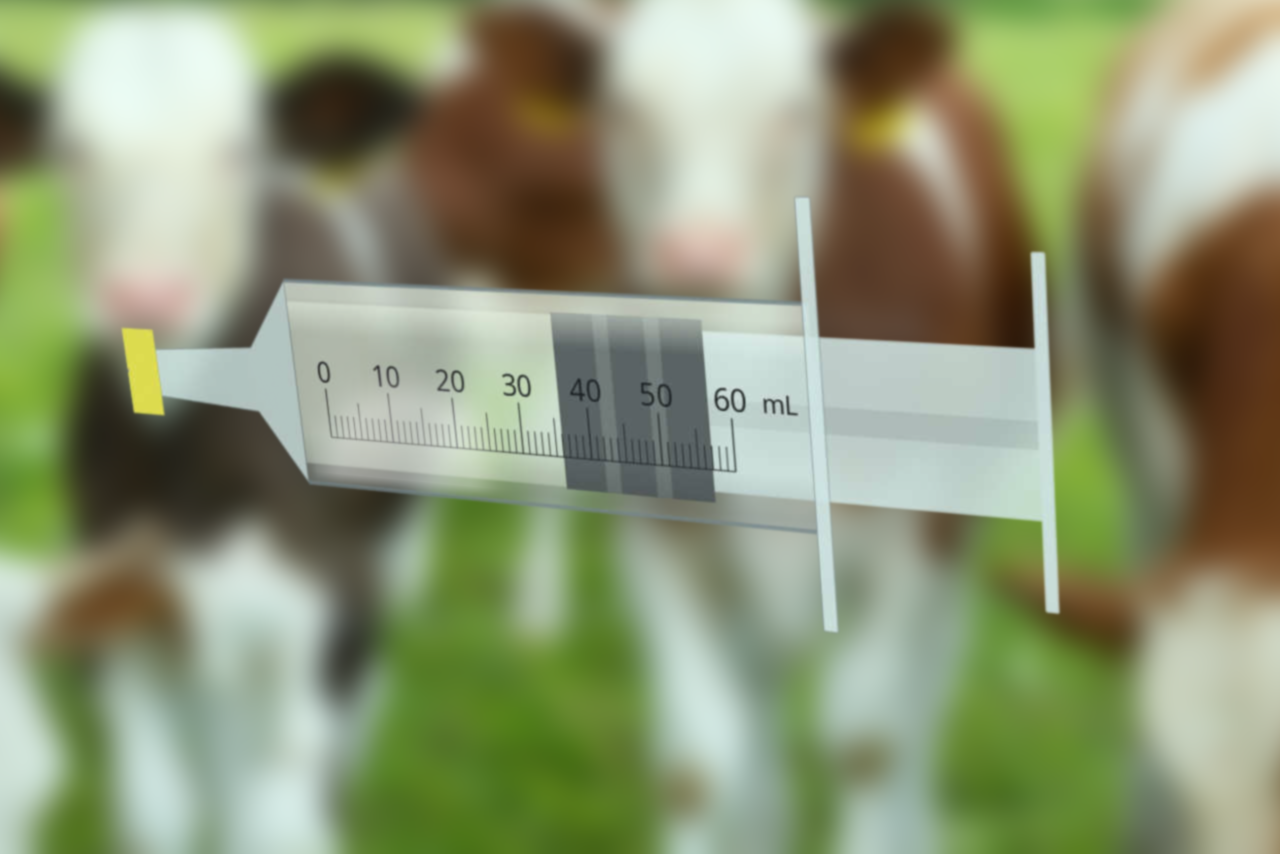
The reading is 36 mL
